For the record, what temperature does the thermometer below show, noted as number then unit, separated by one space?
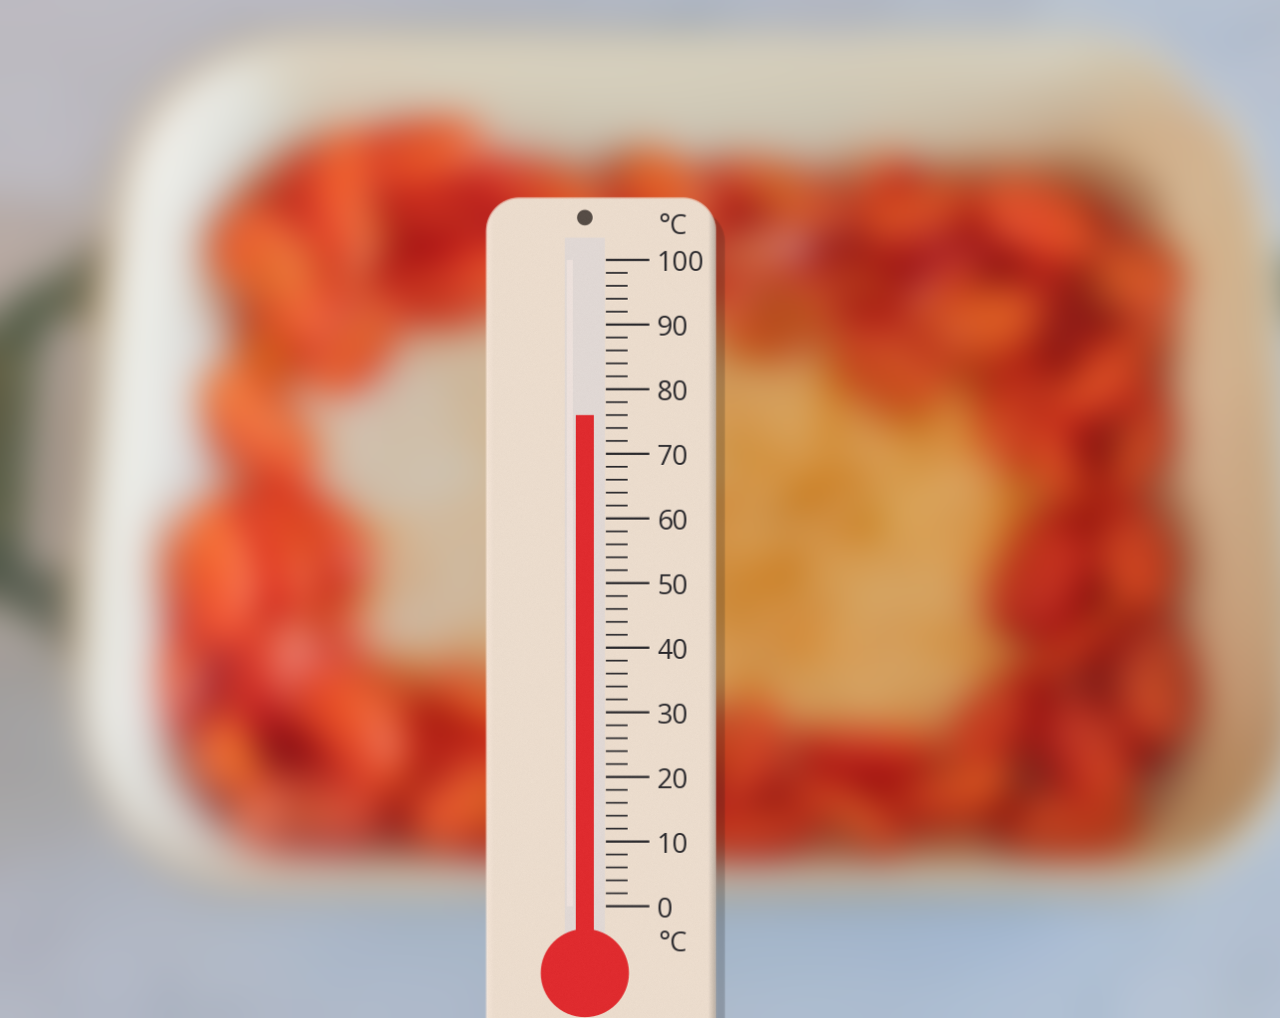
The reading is 76 °C
